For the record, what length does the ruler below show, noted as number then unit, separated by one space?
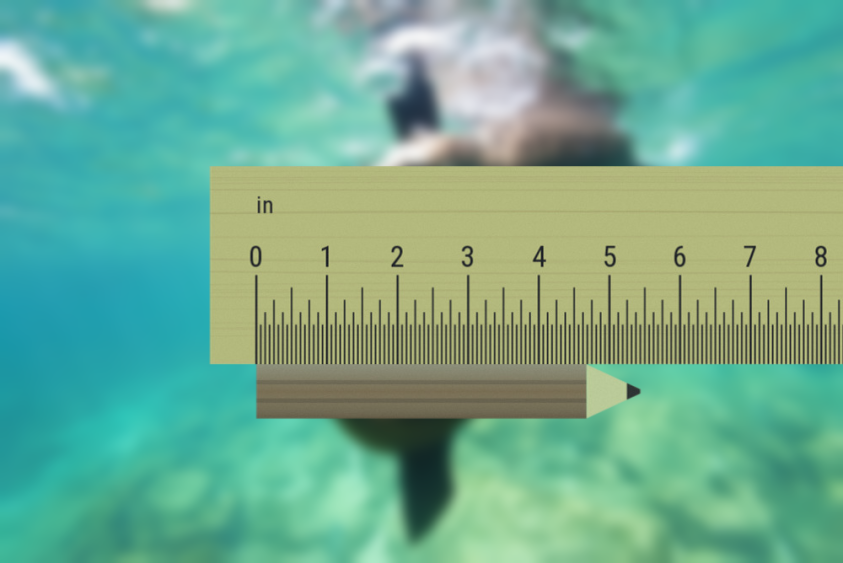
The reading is 5.4375 in
